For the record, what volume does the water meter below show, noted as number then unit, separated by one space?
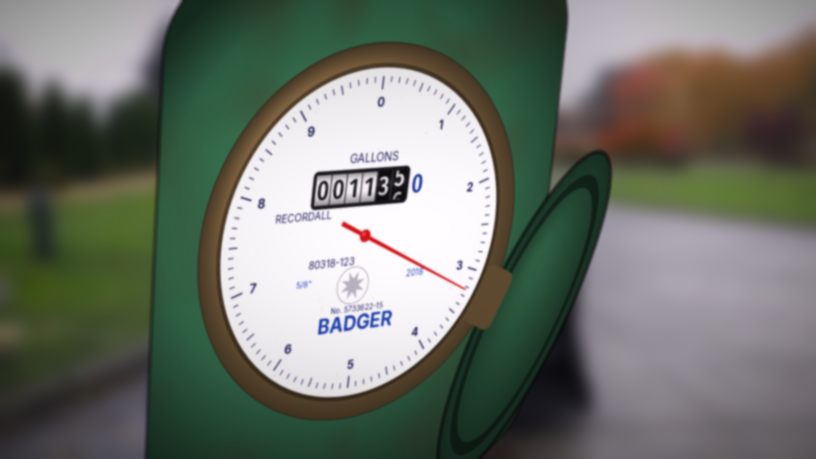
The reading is 11353.2 gal
